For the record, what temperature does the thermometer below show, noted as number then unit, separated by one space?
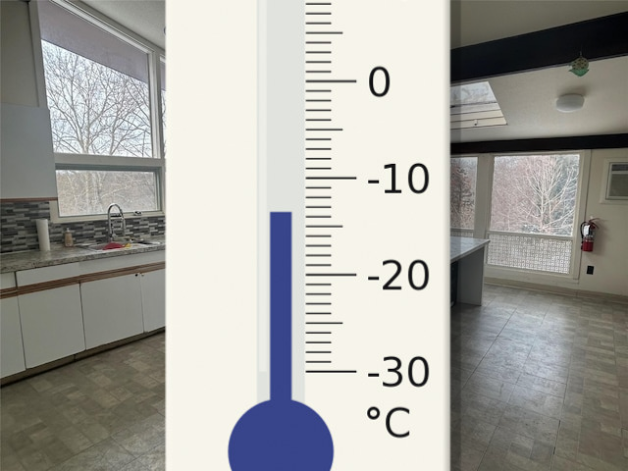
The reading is -13.5 °C
